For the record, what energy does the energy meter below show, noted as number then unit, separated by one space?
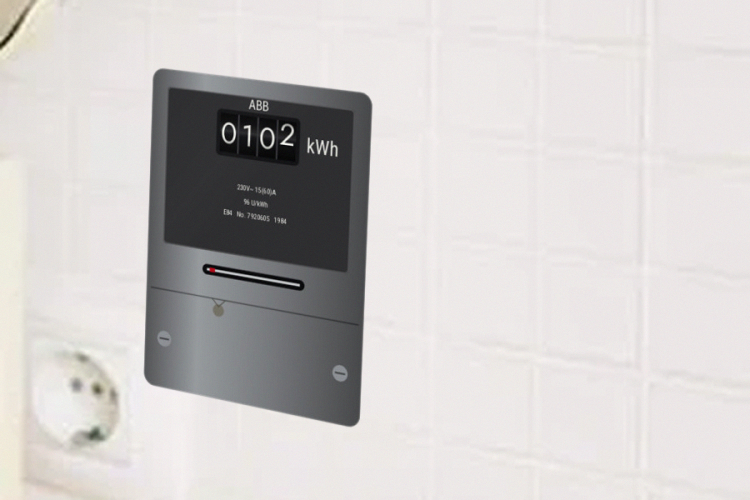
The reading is 102 kWh
